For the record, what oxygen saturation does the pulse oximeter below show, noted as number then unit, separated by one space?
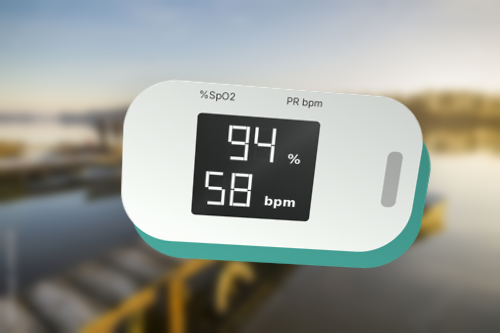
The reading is 94 %
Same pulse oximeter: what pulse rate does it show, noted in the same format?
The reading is 58 bpm
